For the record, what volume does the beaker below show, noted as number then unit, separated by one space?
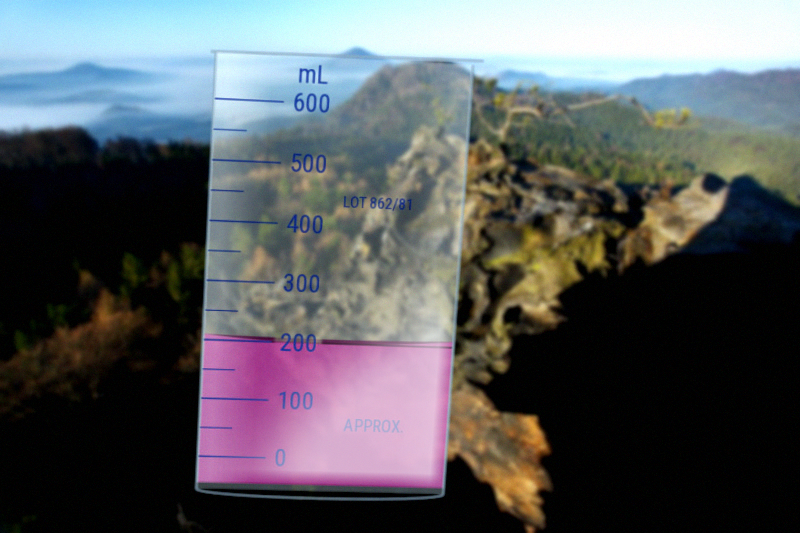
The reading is 200 mL
